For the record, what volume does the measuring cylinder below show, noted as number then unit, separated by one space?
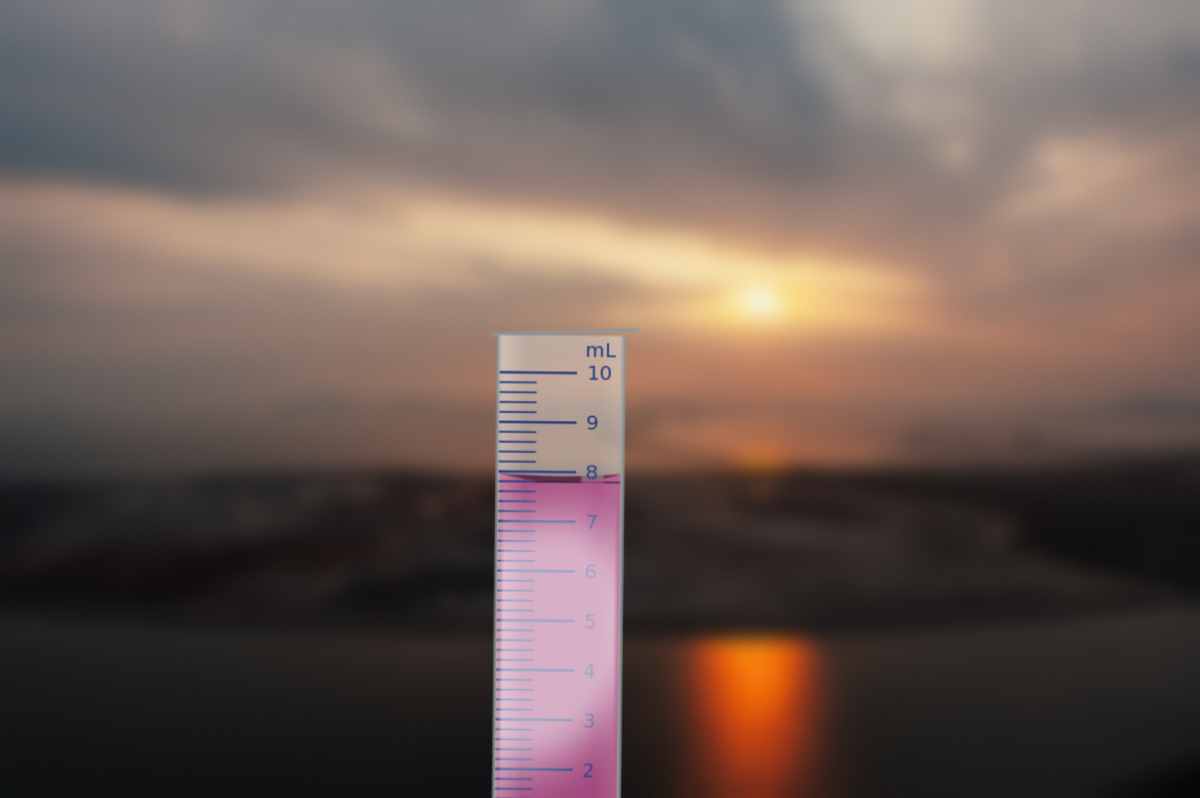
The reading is 7.8 mL
